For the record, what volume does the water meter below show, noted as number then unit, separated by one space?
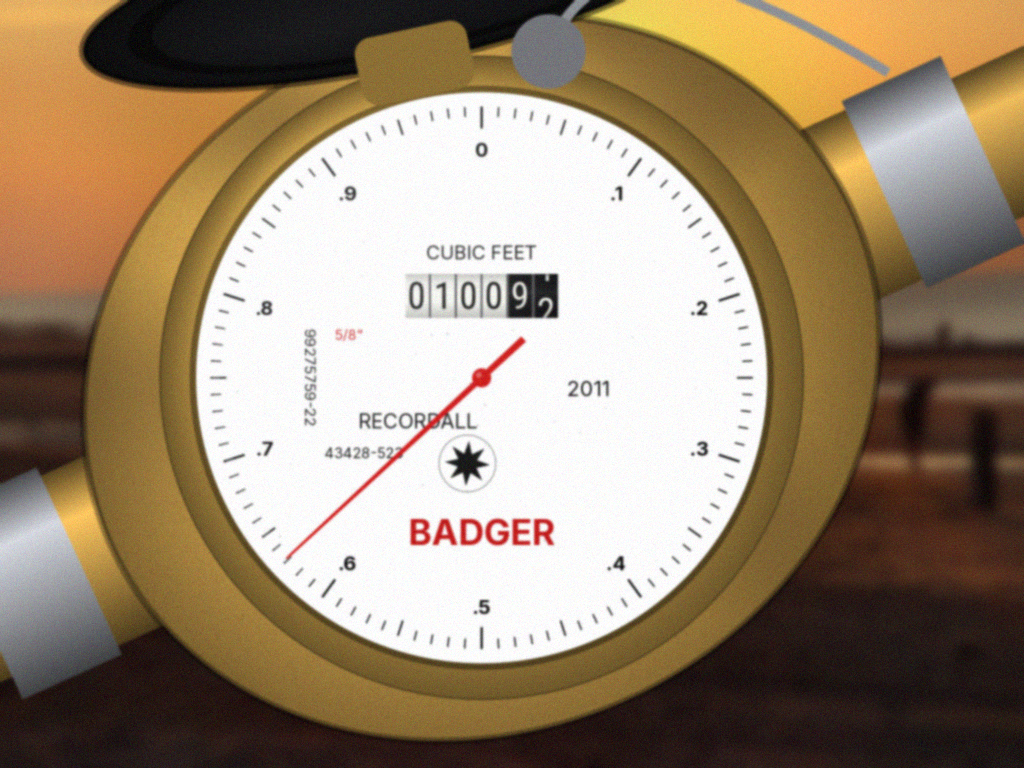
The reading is 10091.63 ft³
